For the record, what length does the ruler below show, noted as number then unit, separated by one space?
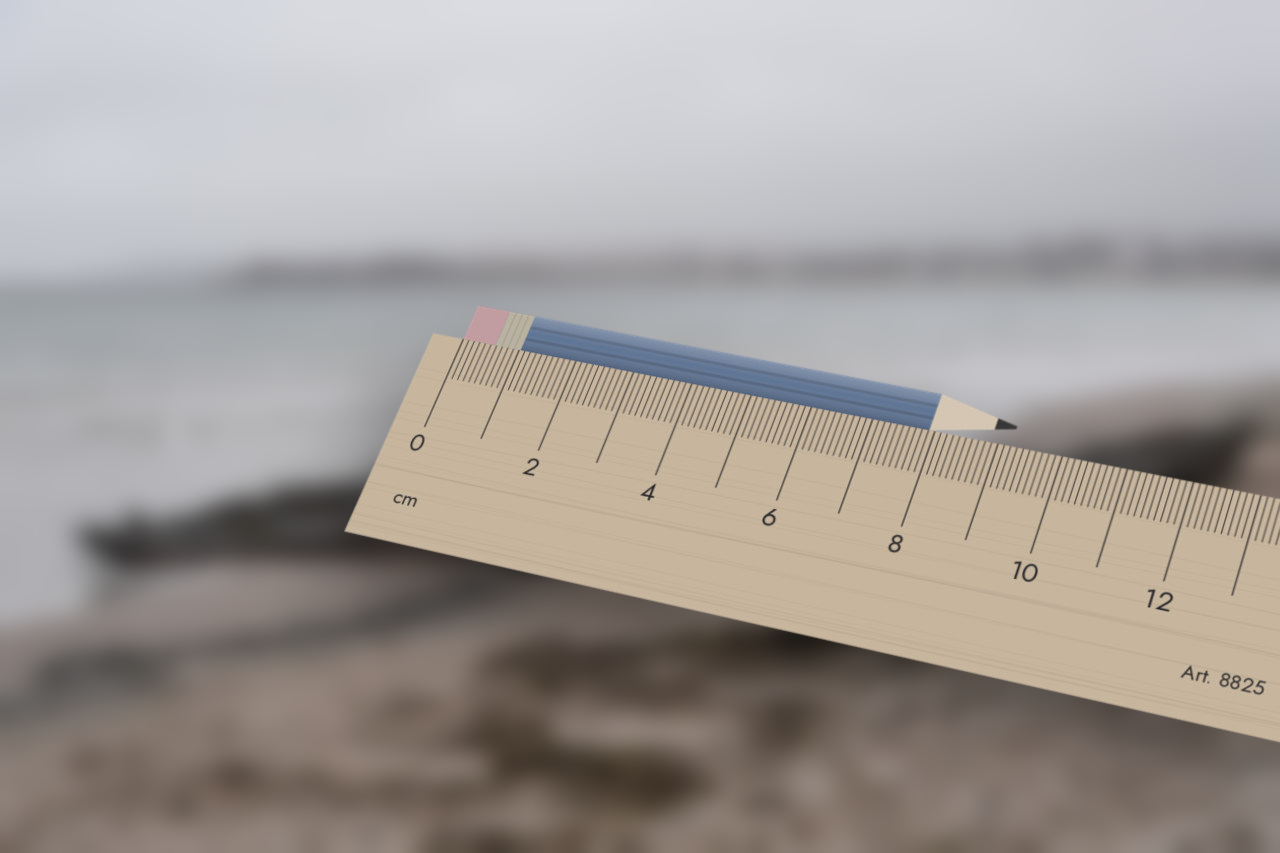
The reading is 9.2 cm
